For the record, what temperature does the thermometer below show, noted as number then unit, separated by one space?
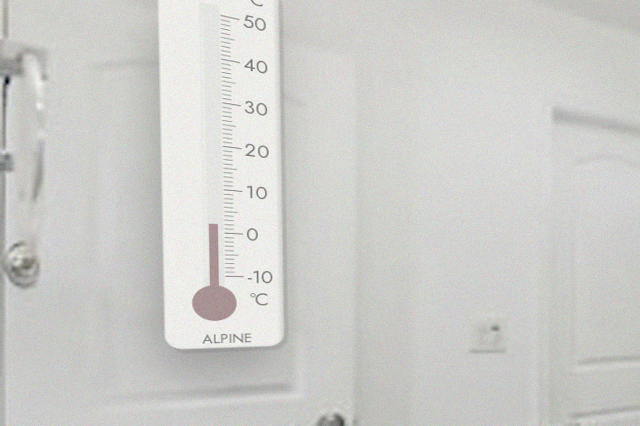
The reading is 2 °C
